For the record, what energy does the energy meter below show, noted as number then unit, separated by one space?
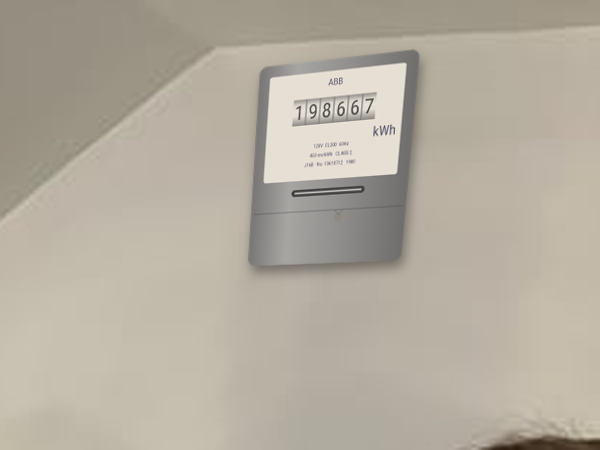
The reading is 198667 kWh
